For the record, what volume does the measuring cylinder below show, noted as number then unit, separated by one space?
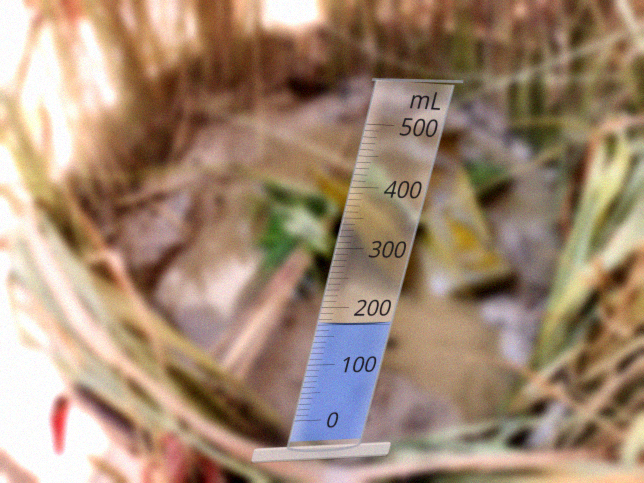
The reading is 170 mL
